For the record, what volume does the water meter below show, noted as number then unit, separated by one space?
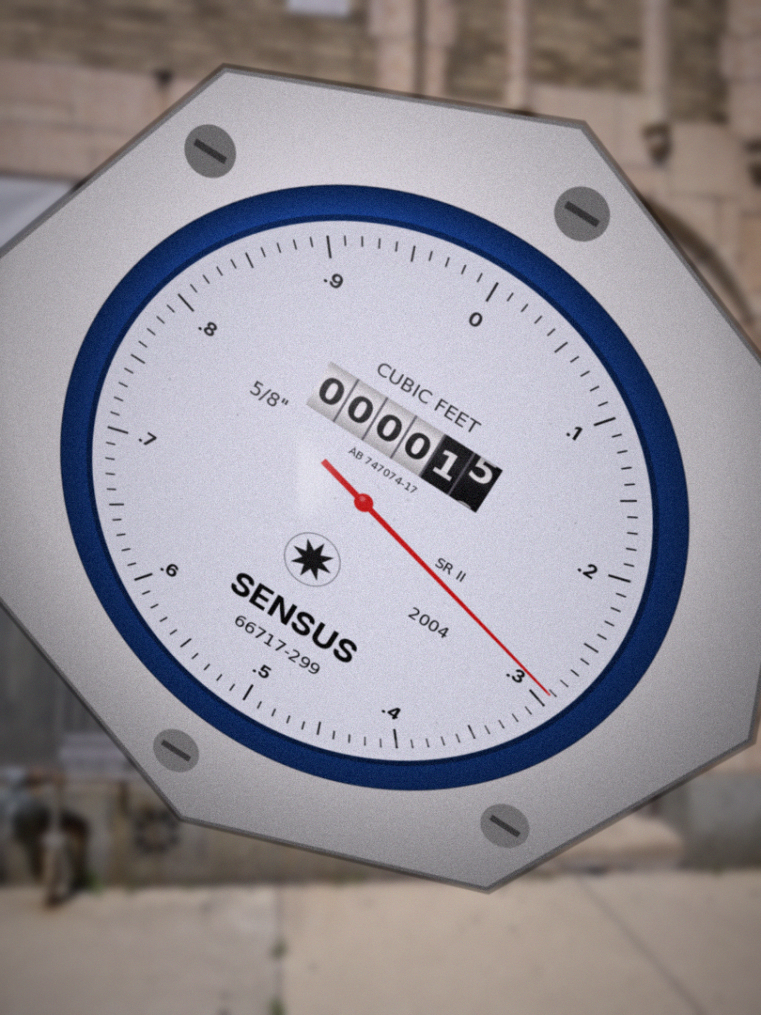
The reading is 15.29 ft³
